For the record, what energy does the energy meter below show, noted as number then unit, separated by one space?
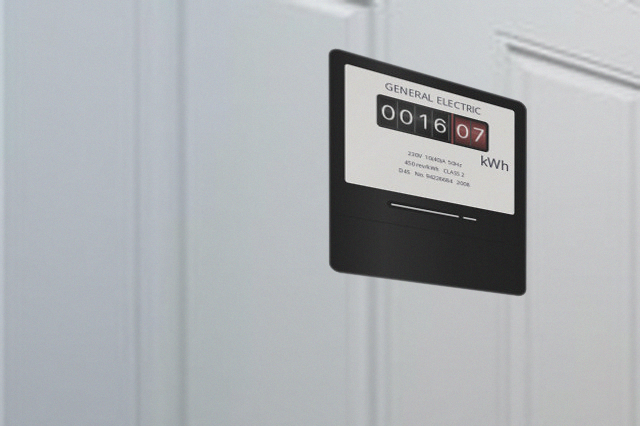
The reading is 16.07 kWh
